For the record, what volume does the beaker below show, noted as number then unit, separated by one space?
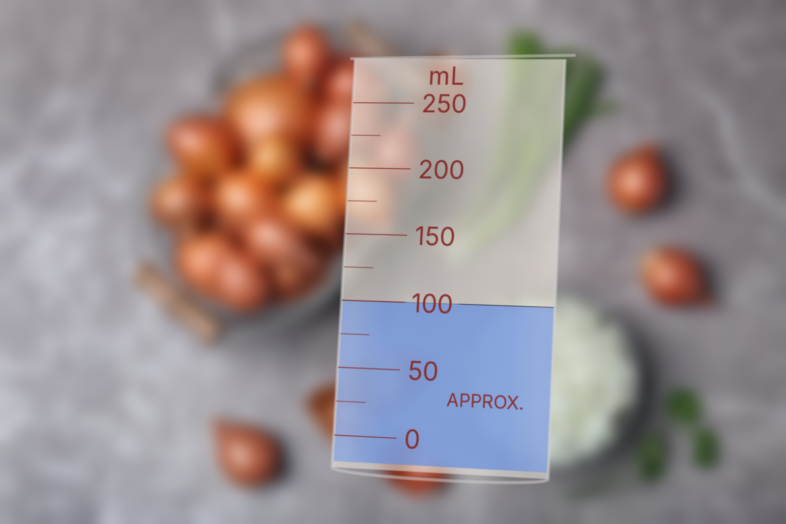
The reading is 100 mL
